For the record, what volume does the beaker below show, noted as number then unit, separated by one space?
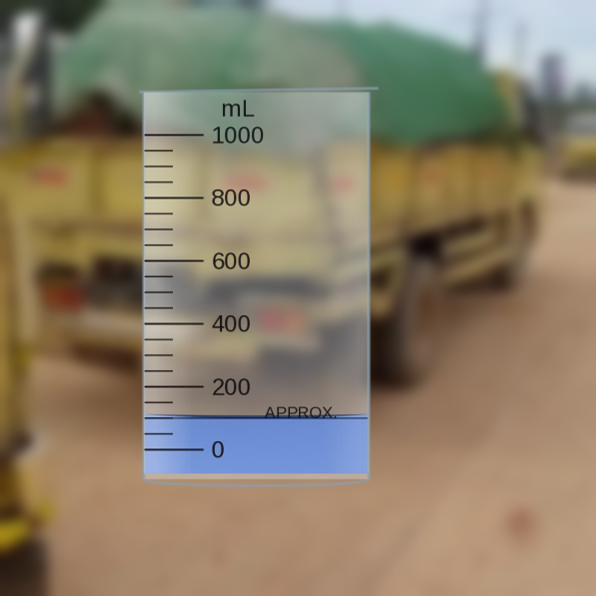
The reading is 100 mL
